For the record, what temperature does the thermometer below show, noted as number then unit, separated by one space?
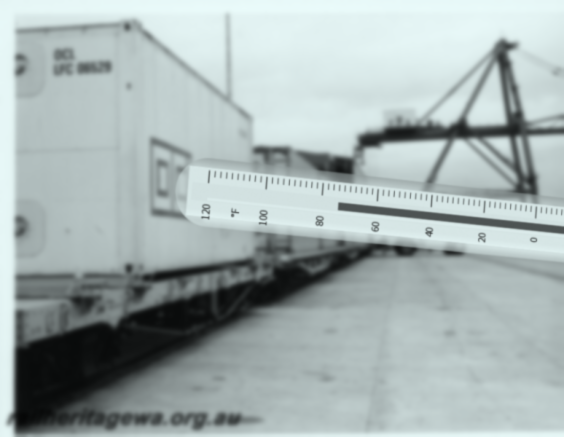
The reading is 74 °F
